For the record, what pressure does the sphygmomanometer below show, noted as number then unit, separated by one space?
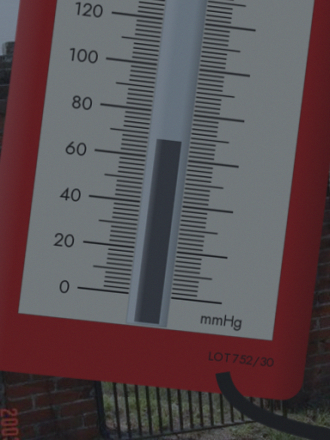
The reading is 68 mmHg
